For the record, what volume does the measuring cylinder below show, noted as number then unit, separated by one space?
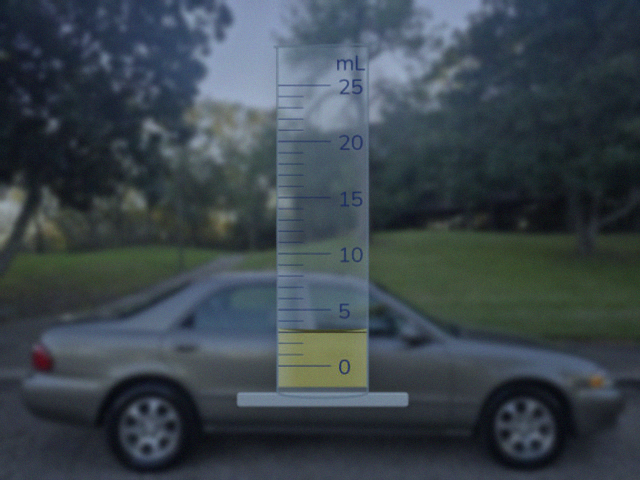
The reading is 3 mL
